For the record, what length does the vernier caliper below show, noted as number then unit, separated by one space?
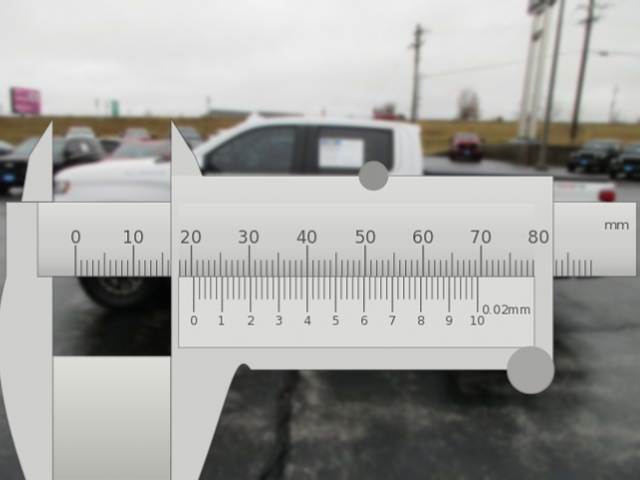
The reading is 20.4 mm
